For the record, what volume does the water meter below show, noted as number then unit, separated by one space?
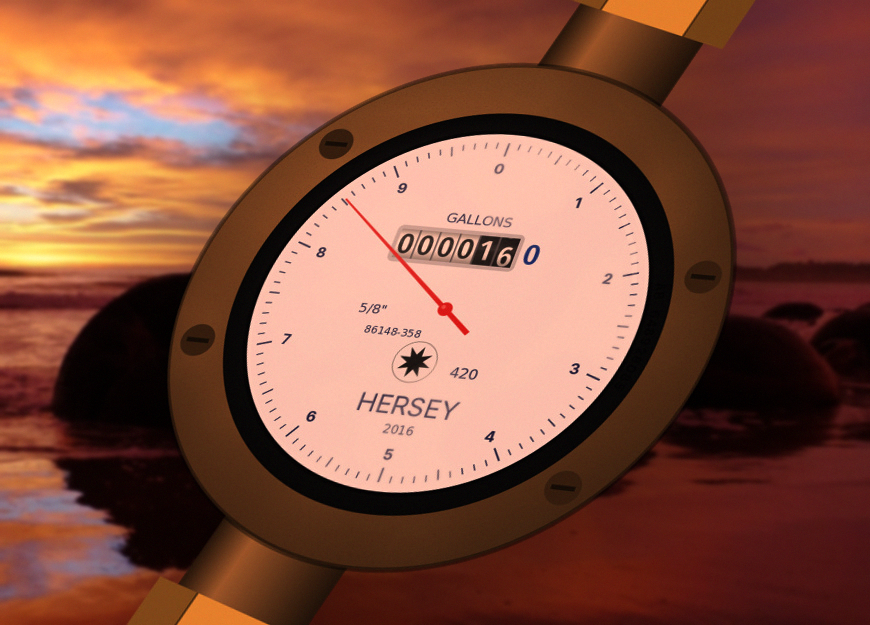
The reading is 158.5 gal
